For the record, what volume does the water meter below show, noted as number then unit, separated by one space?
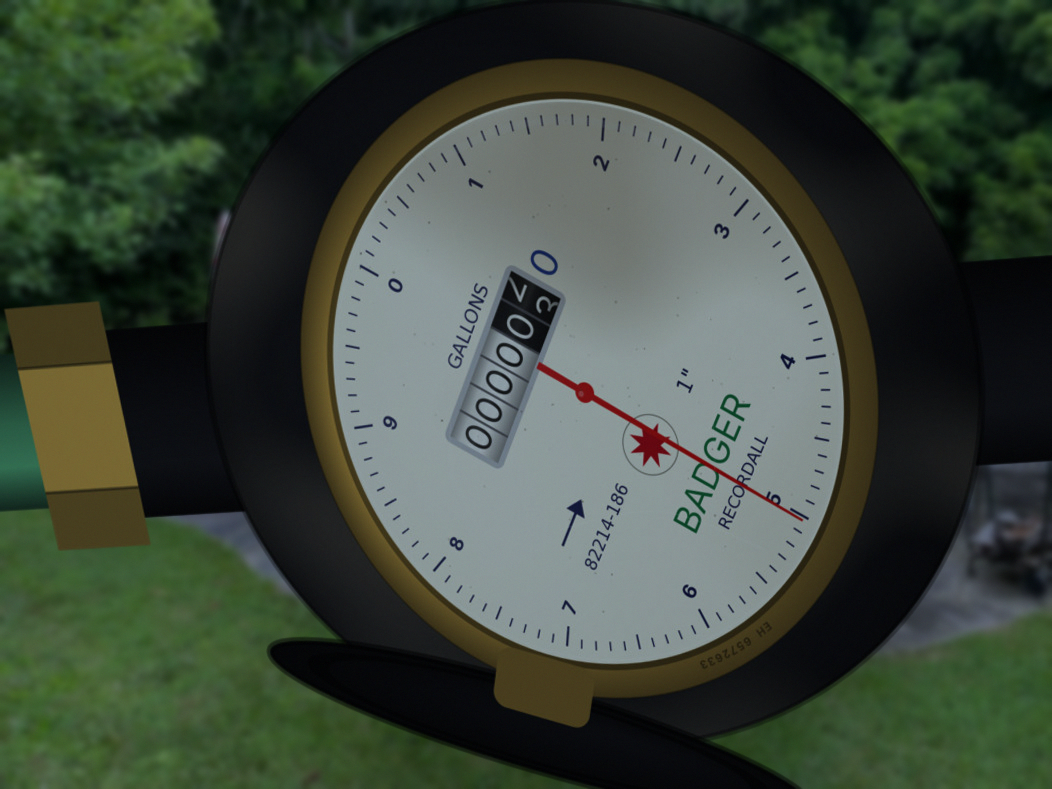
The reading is 25.0 gal
